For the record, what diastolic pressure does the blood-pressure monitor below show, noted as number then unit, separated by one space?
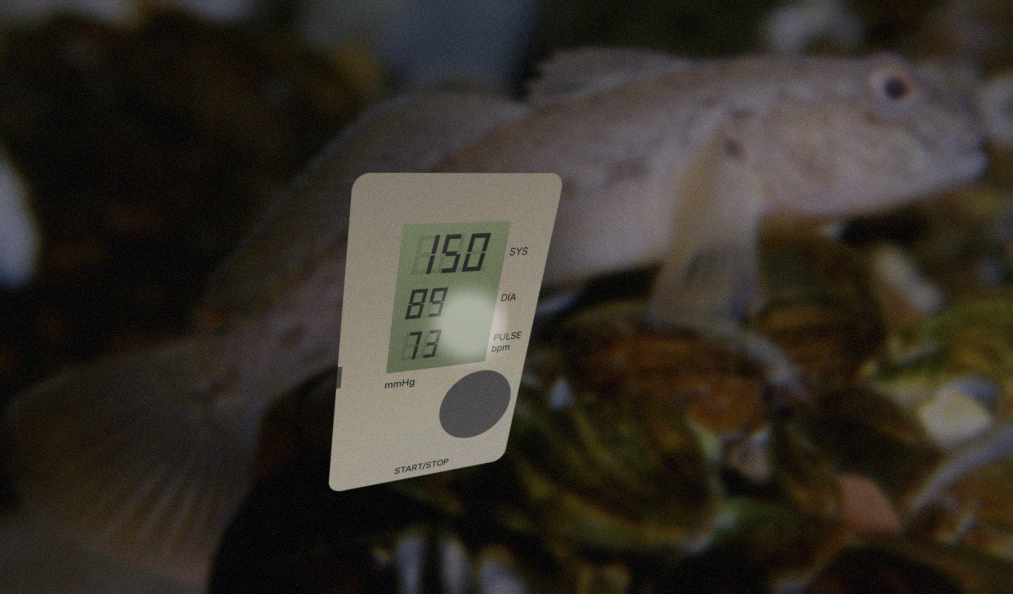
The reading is 89 mmHg
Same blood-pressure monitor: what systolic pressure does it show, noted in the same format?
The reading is 150 mmHg
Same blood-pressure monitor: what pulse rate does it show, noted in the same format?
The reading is 73 bpm
